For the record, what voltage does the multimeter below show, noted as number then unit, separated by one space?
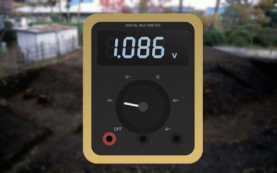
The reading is 1.086 V
